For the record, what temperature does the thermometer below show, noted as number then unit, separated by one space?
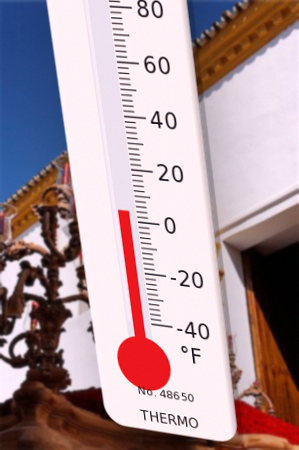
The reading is 4 °F
